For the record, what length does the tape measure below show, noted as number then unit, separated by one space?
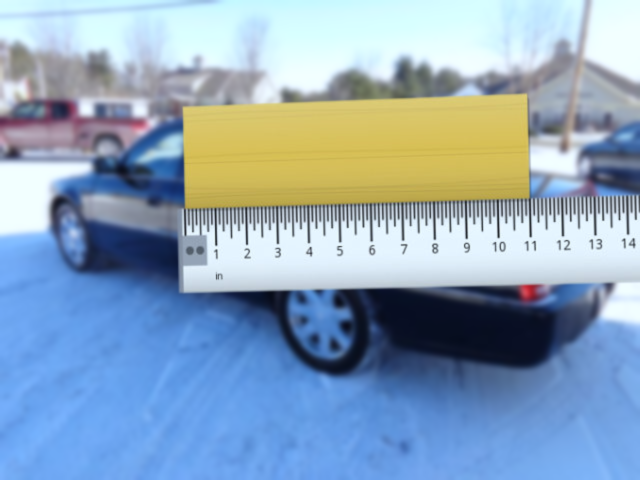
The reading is 11 in
